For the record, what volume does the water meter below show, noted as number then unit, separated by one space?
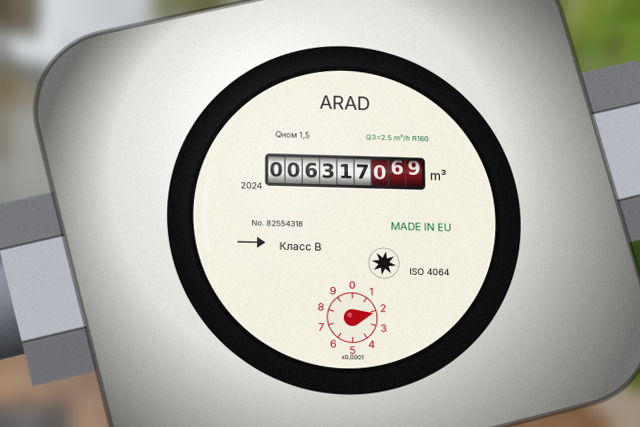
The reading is 6317.0692 m³
